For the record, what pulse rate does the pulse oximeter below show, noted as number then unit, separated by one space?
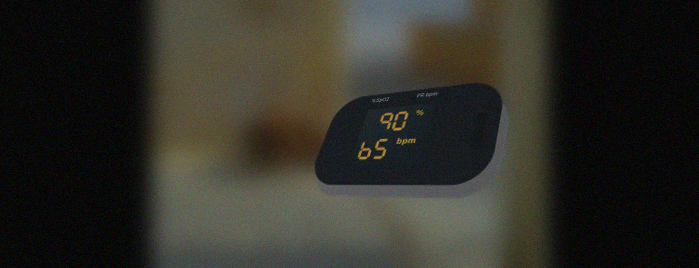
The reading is 65 bpm
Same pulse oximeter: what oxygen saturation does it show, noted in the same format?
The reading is 90 %
